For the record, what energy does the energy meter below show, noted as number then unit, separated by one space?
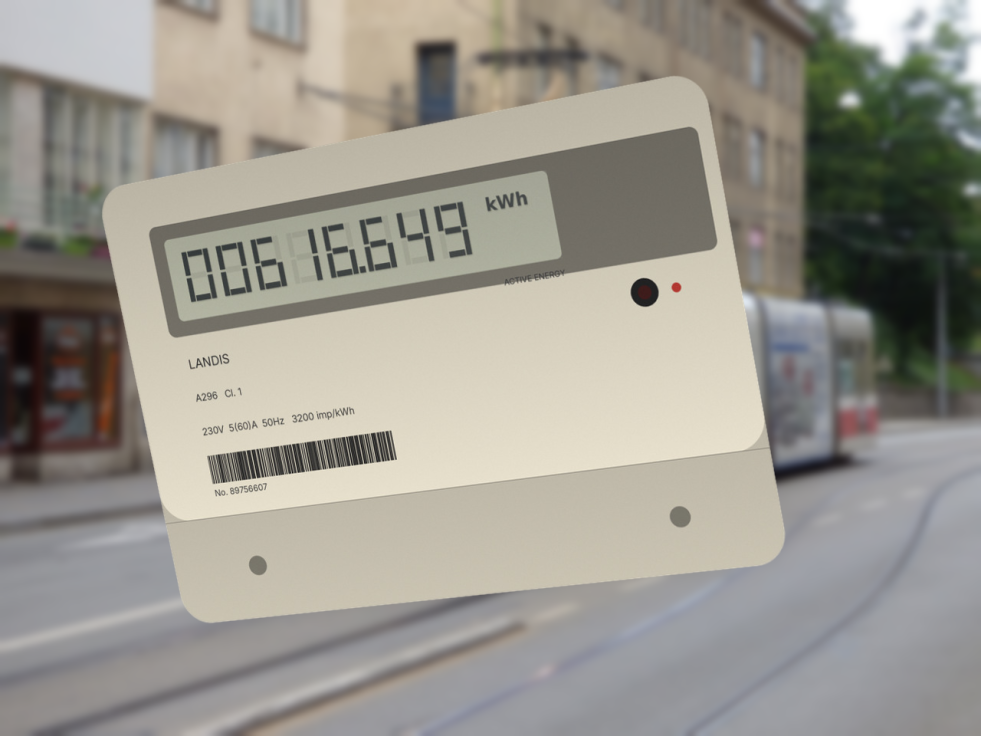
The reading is 616.649 kWh
